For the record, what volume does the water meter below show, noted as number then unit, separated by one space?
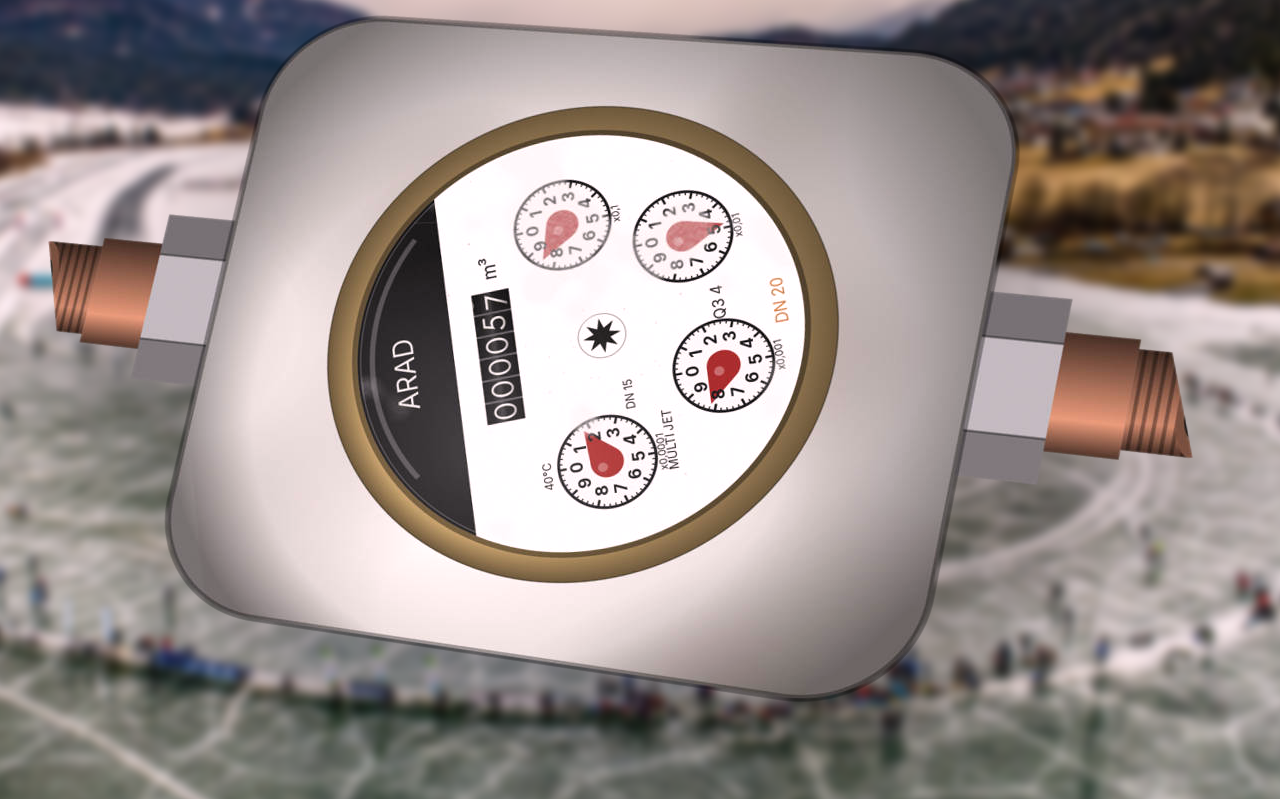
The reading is 56.8481 m³
